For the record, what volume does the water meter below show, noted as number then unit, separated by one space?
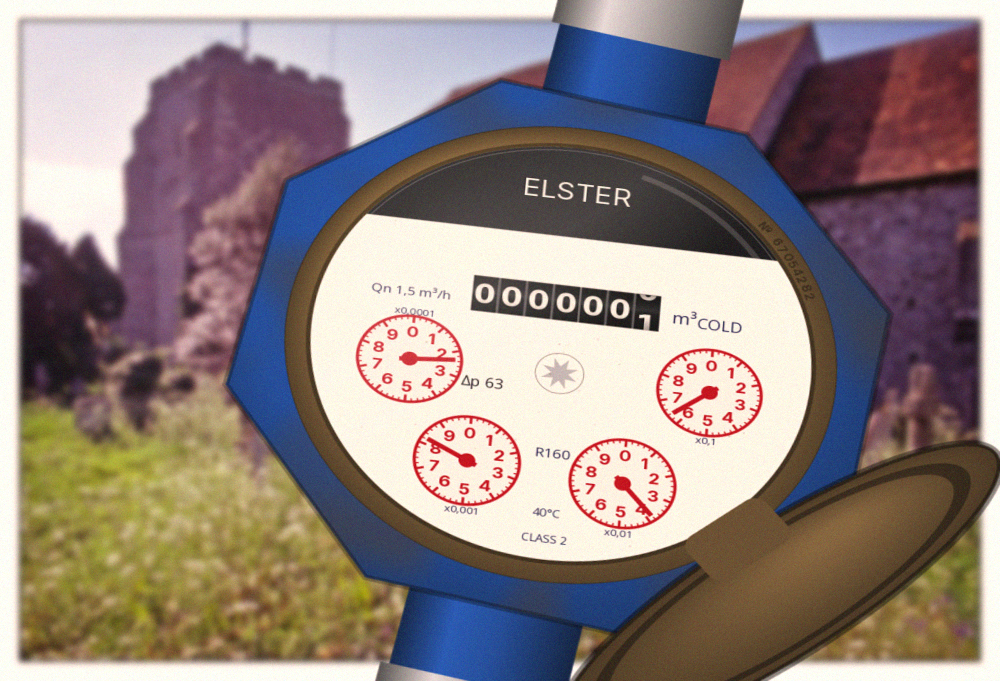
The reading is 0.6382 m³
